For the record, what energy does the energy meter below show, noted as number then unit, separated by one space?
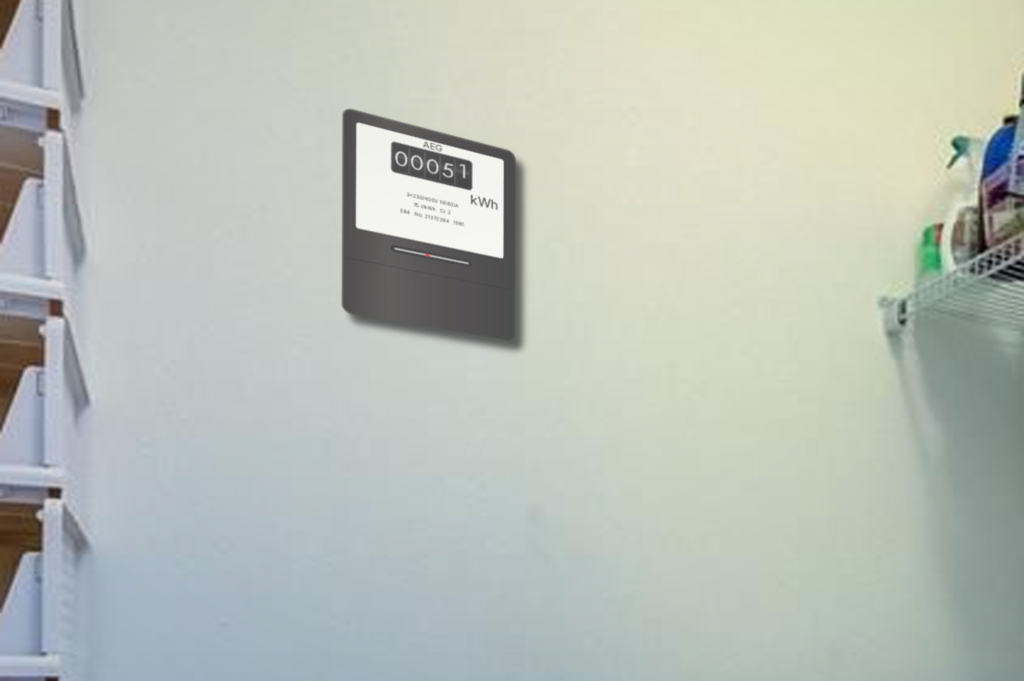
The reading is 51 kWh
